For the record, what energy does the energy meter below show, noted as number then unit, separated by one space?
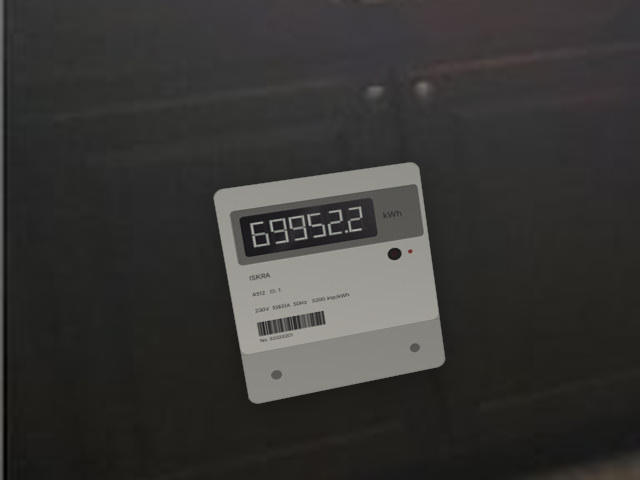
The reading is 69952.2 kWh
